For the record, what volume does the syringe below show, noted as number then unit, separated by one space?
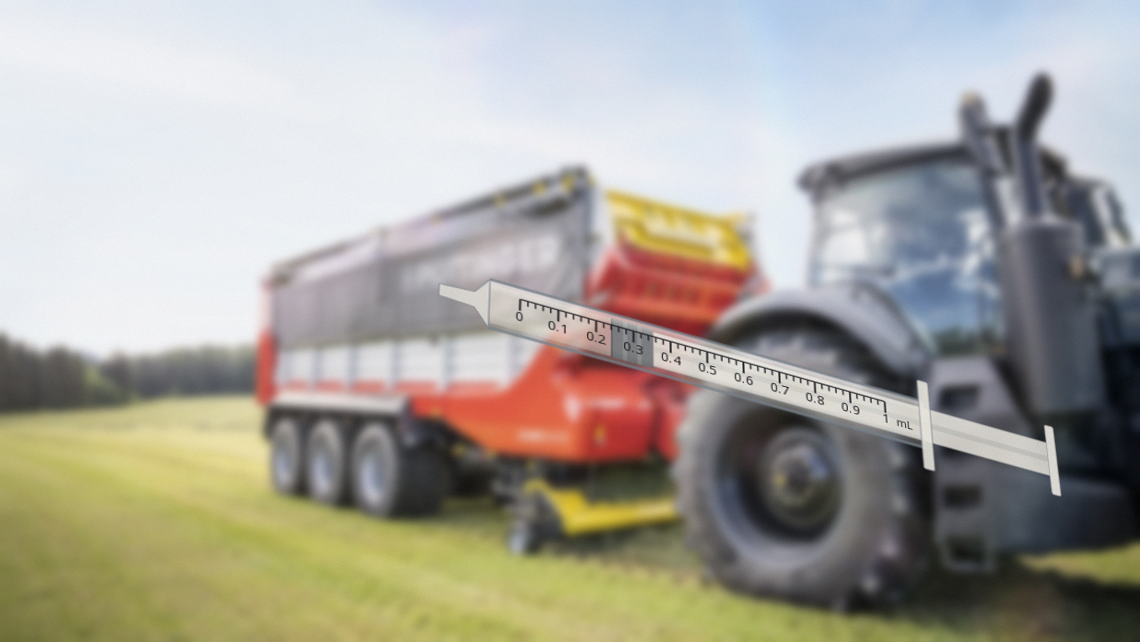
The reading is 0.24 mL
